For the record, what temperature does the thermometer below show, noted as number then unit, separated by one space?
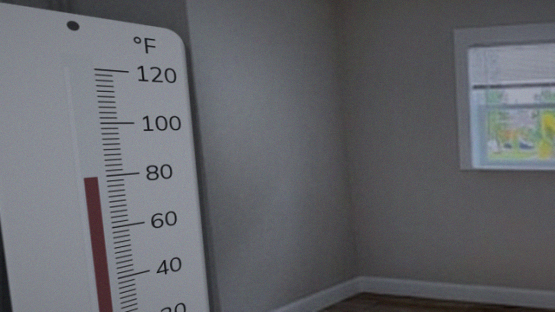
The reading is 80 °F
